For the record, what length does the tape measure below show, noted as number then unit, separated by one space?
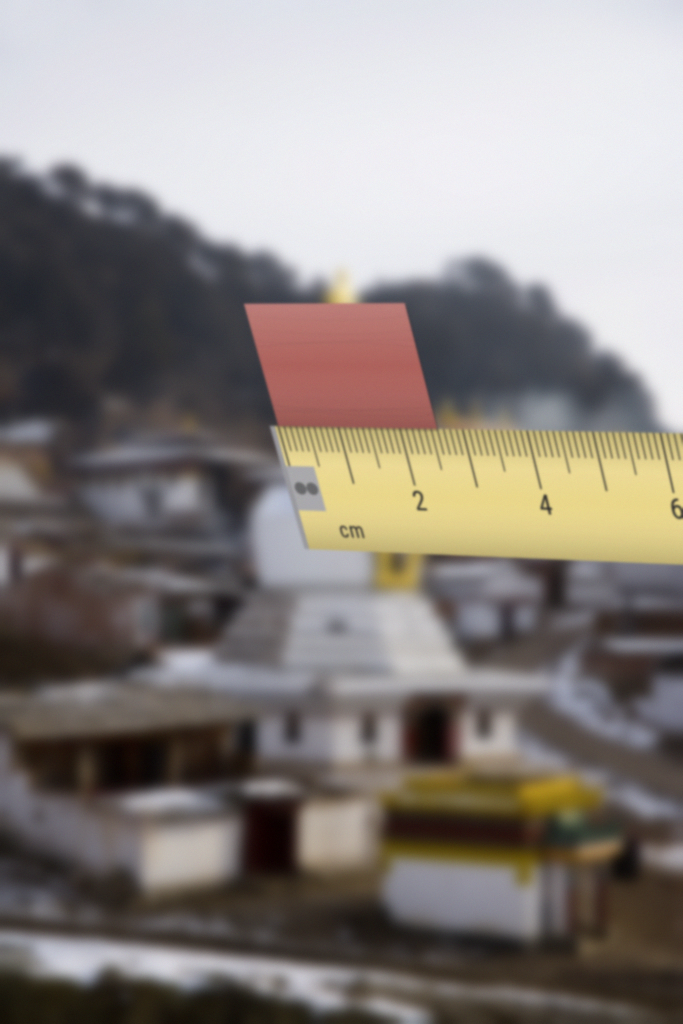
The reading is 2.6 cm
